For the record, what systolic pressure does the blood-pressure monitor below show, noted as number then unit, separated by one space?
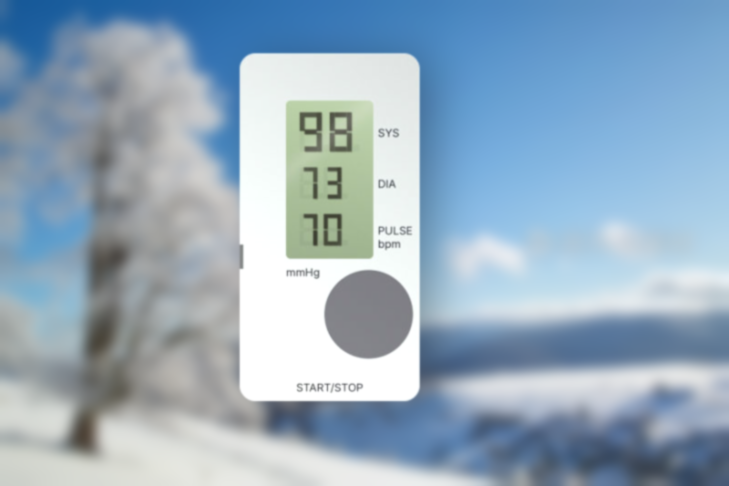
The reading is 98 mmHg
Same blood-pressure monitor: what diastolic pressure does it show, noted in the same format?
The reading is 73 mmHg
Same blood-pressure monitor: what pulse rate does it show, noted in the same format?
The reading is 70 bpm
